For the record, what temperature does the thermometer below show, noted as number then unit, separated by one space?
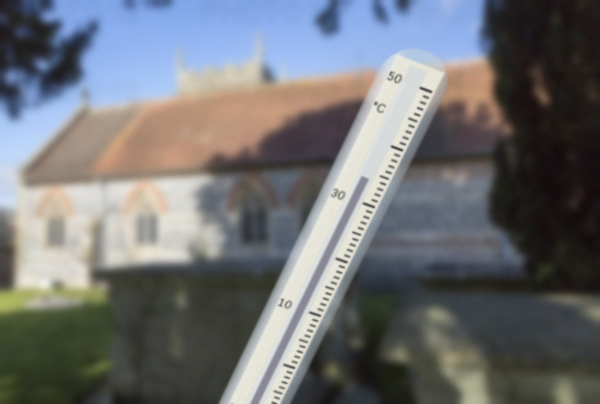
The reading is 34 °C
